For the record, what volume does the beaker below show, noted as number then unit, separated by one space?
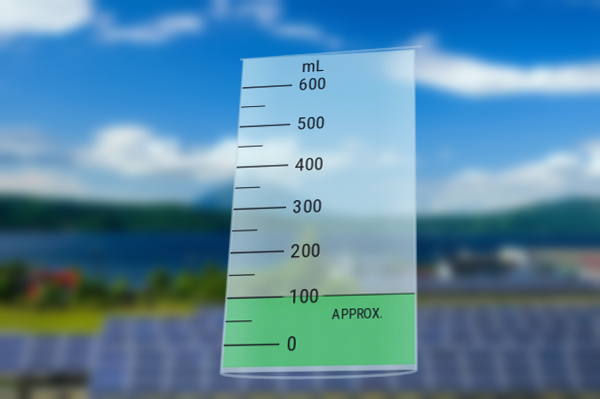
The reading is 100 mL
